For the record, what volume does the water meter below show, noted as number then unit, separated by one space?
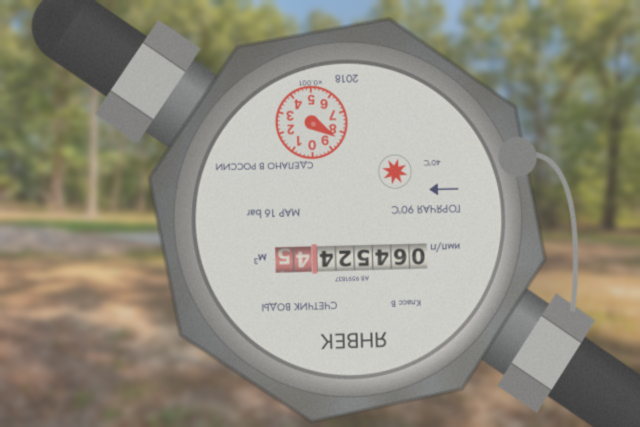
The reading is 64524.448 m³
